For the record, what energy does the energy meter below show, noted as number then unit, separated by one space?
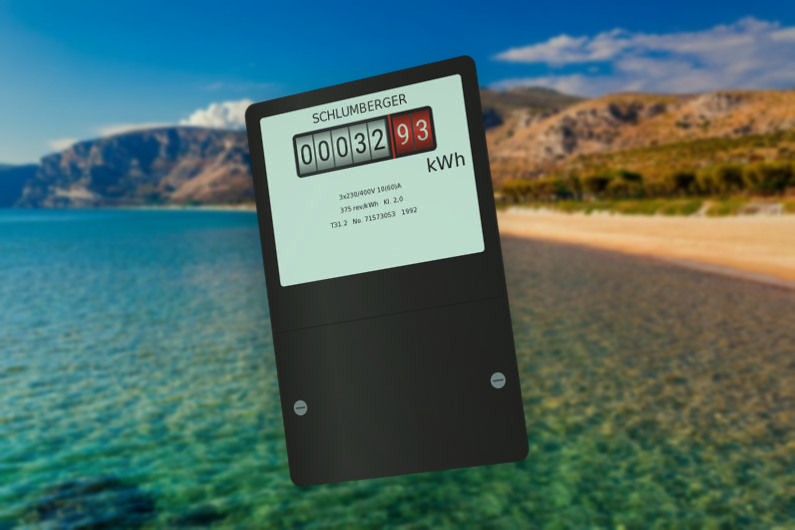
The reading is 32.93 kWh
